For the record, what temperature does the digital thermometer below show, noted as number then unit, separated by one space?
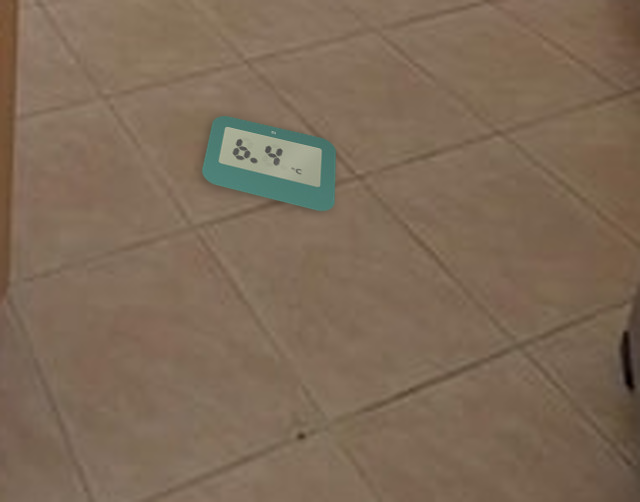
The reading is 6.4 °C
